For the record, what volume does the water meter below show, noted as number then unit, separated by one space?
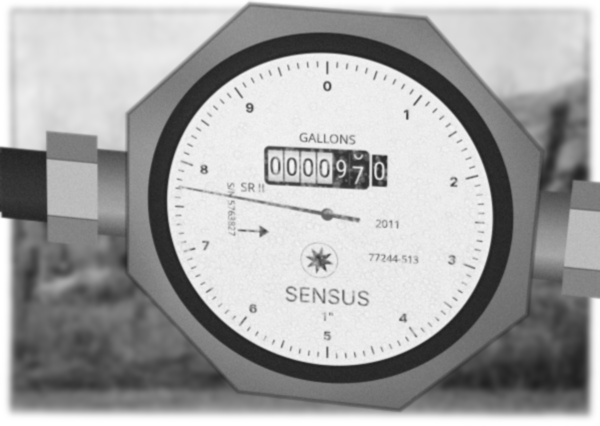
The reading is 967.7 gal
